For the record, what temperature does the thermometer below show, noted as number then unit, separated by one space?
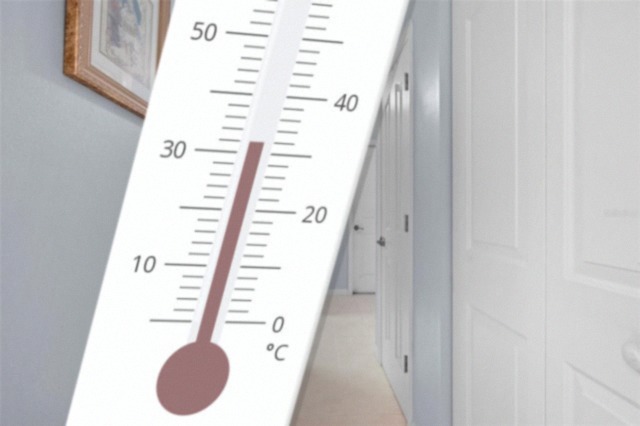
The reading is 32 °C
